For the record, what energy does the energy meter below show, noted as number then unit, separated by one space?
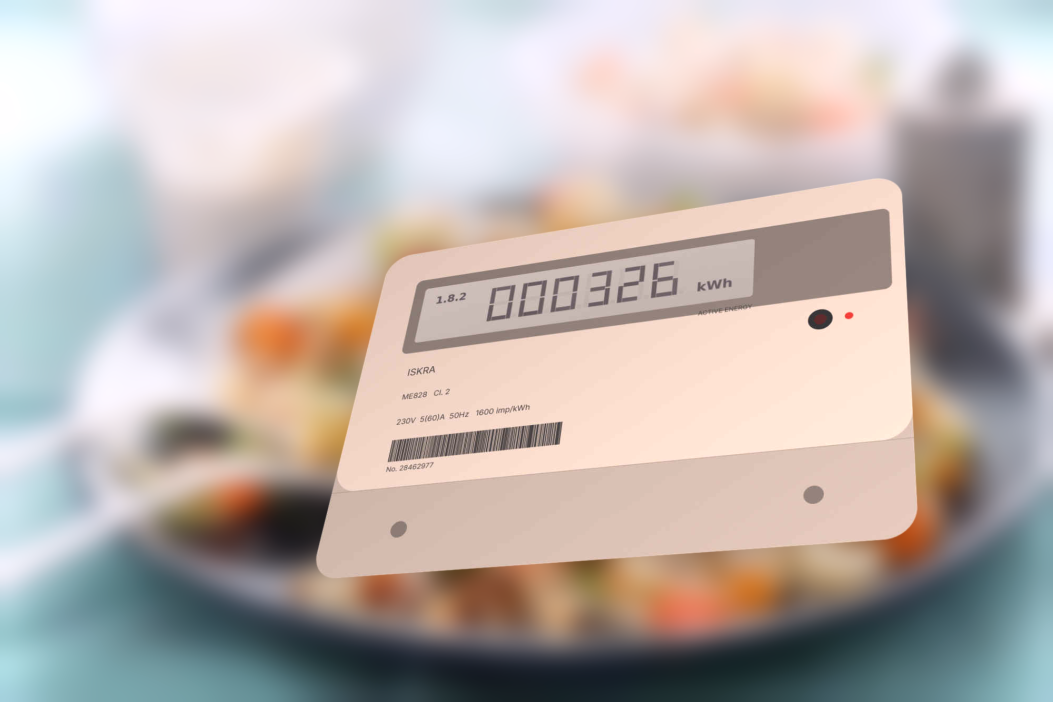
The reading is 326 kWh
